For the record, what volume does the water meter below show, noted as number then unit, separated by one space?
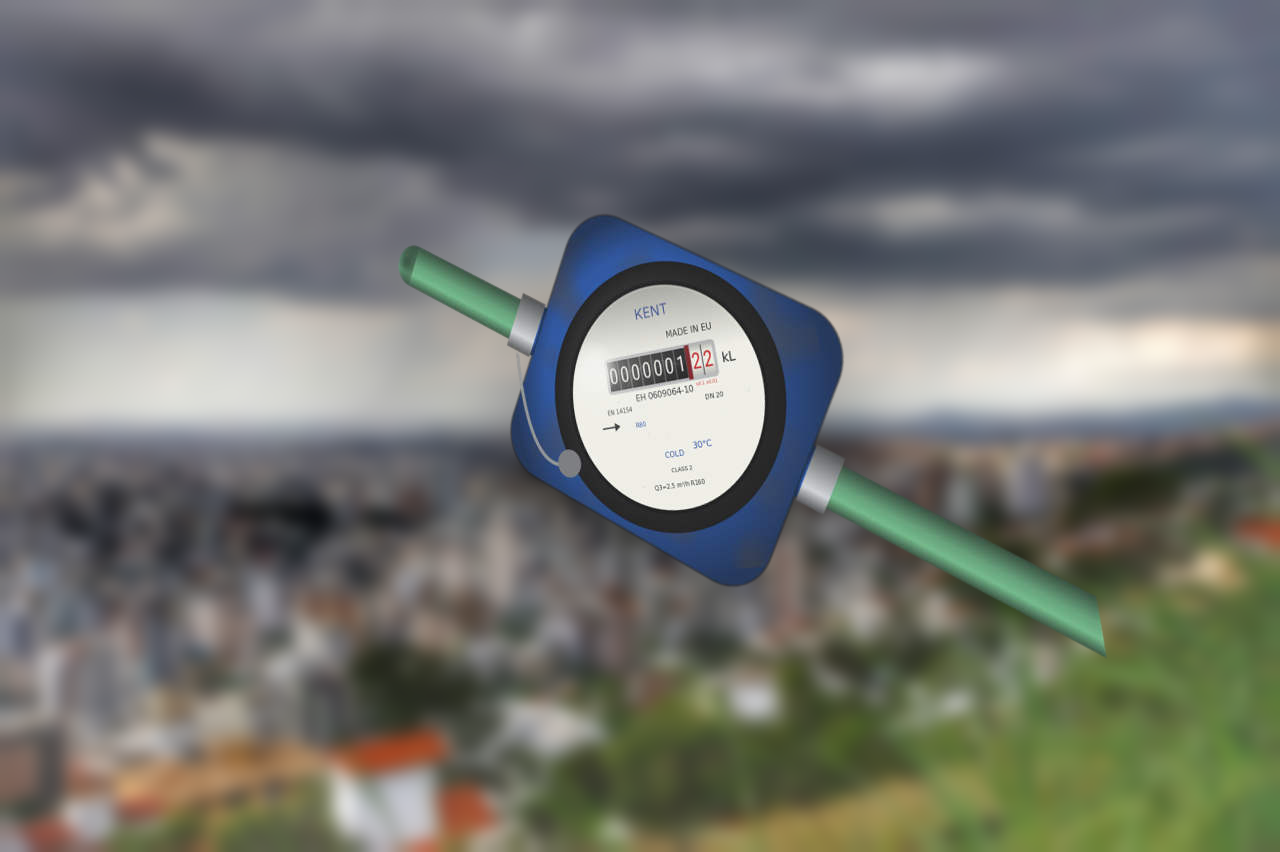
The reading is 1.22 kL
